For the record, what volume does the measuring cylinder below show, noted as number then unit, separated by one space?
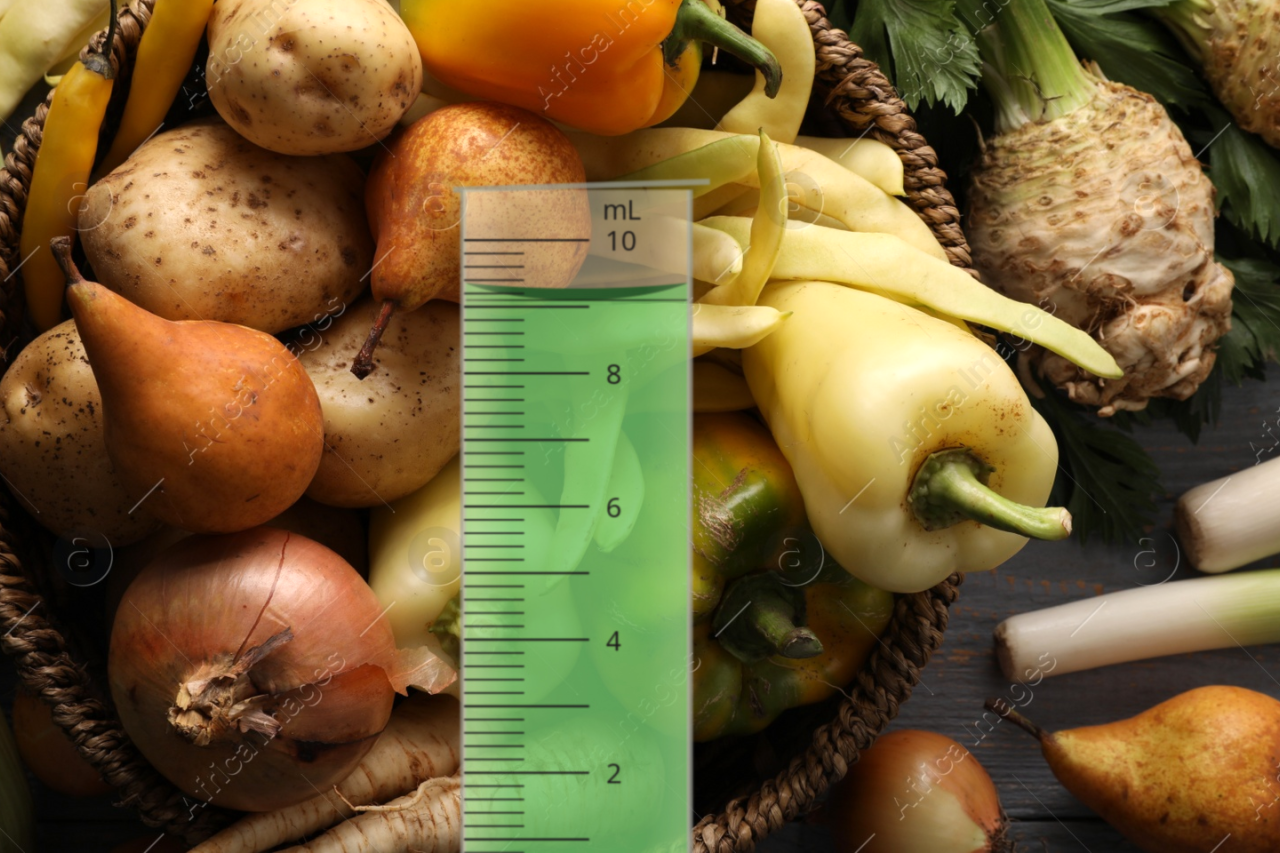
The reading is 9.1 mL
